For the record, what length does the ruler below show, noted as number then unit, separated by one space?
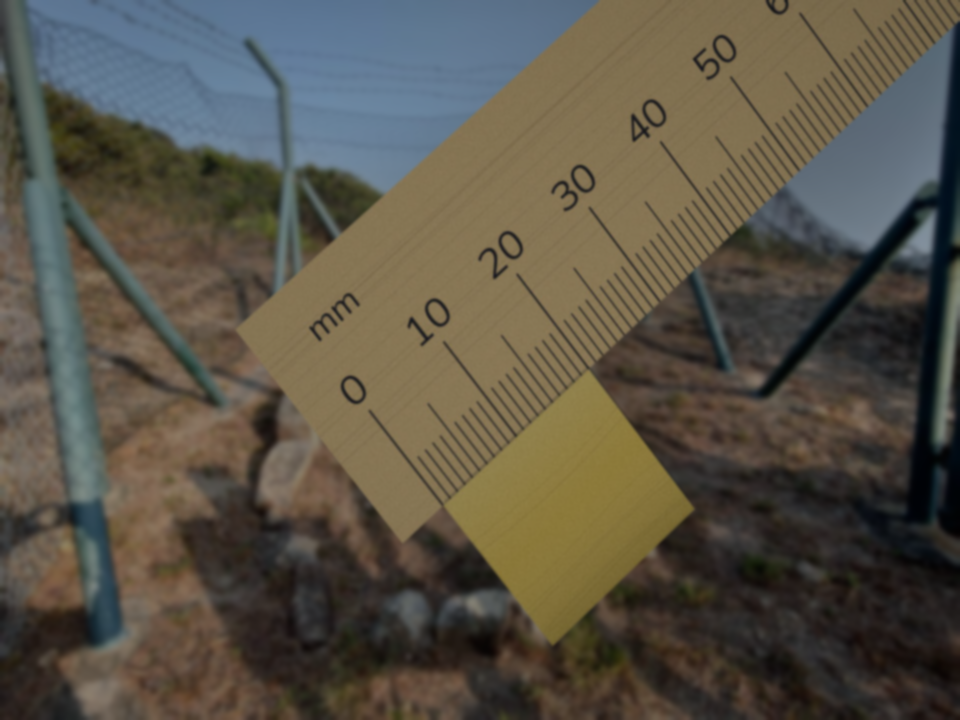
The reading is 20 mm
